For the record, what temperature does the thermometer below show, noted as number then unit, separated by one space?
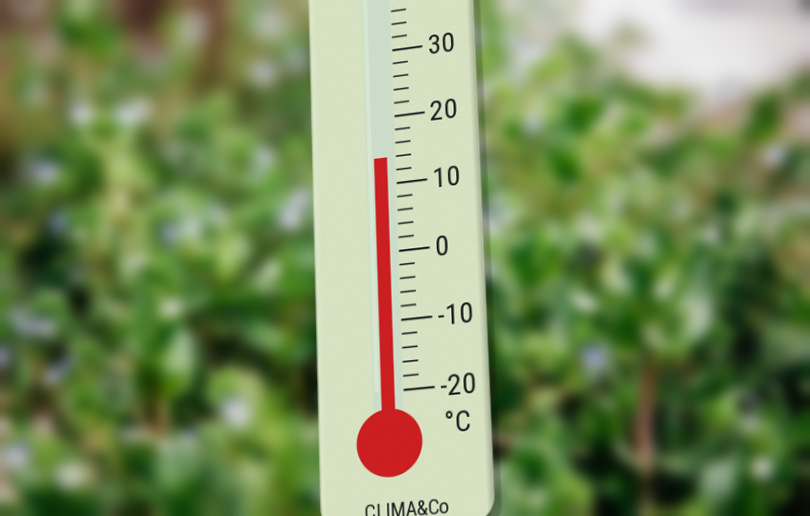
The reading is 14 °C
